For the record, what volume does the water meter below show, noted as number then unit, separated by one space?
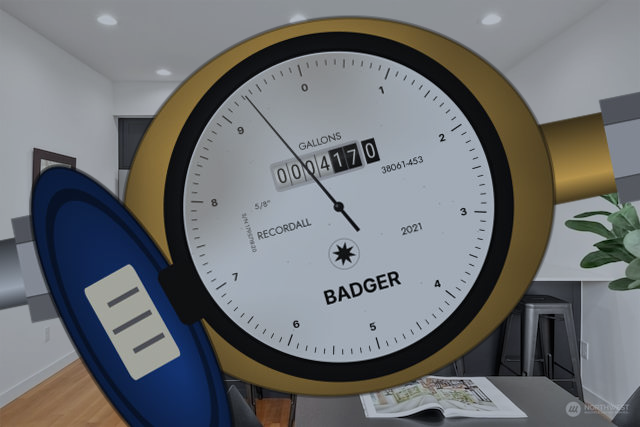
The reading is 4169.3 gal
